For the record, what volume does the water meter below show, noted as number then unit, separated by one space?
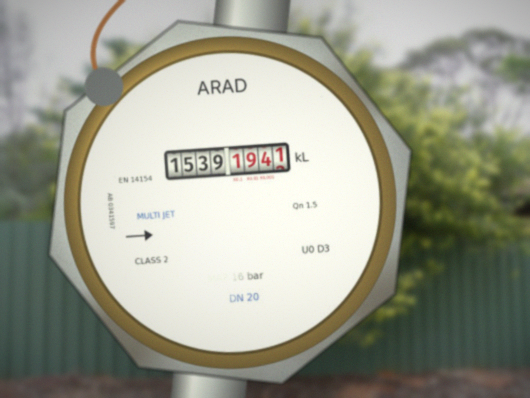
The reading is 1539.1941 kL
